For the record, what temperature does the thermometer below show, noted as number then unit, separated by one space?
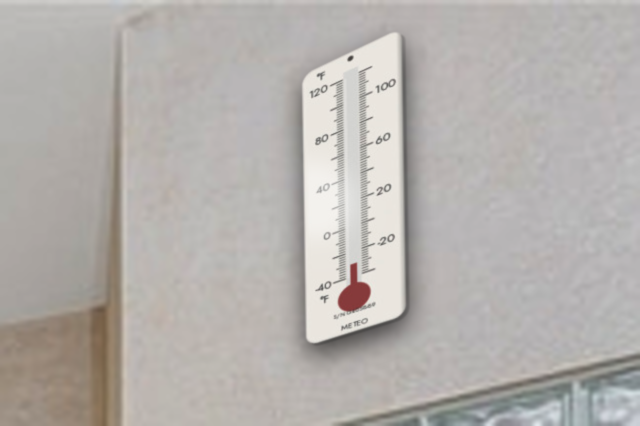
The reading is -30 °F
